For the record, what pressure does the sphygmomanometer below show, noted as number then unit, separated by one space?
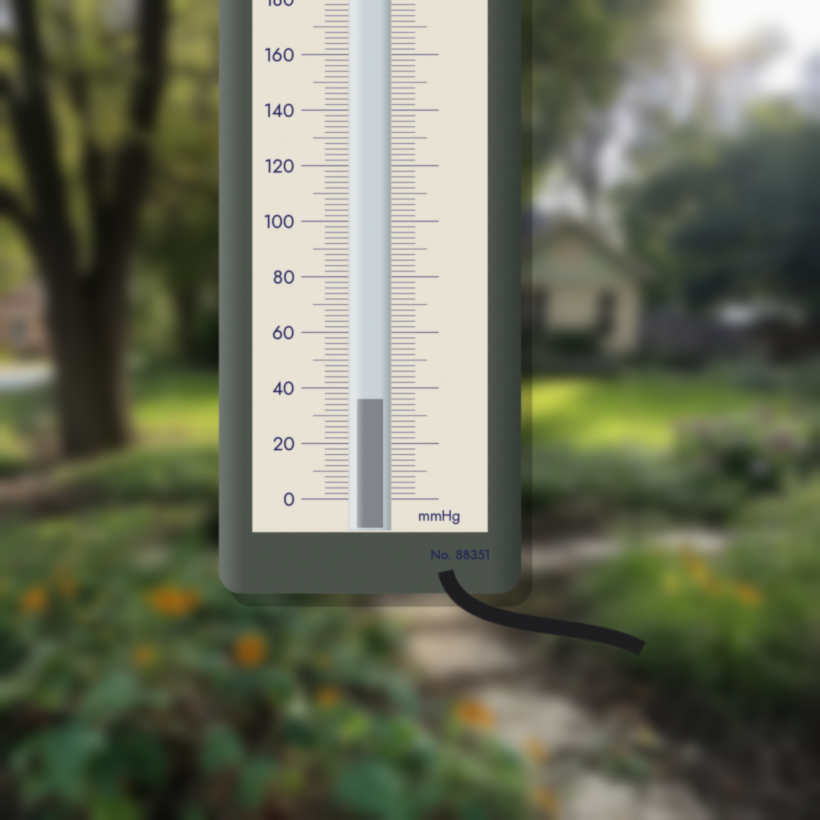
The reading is 36 mmHg
